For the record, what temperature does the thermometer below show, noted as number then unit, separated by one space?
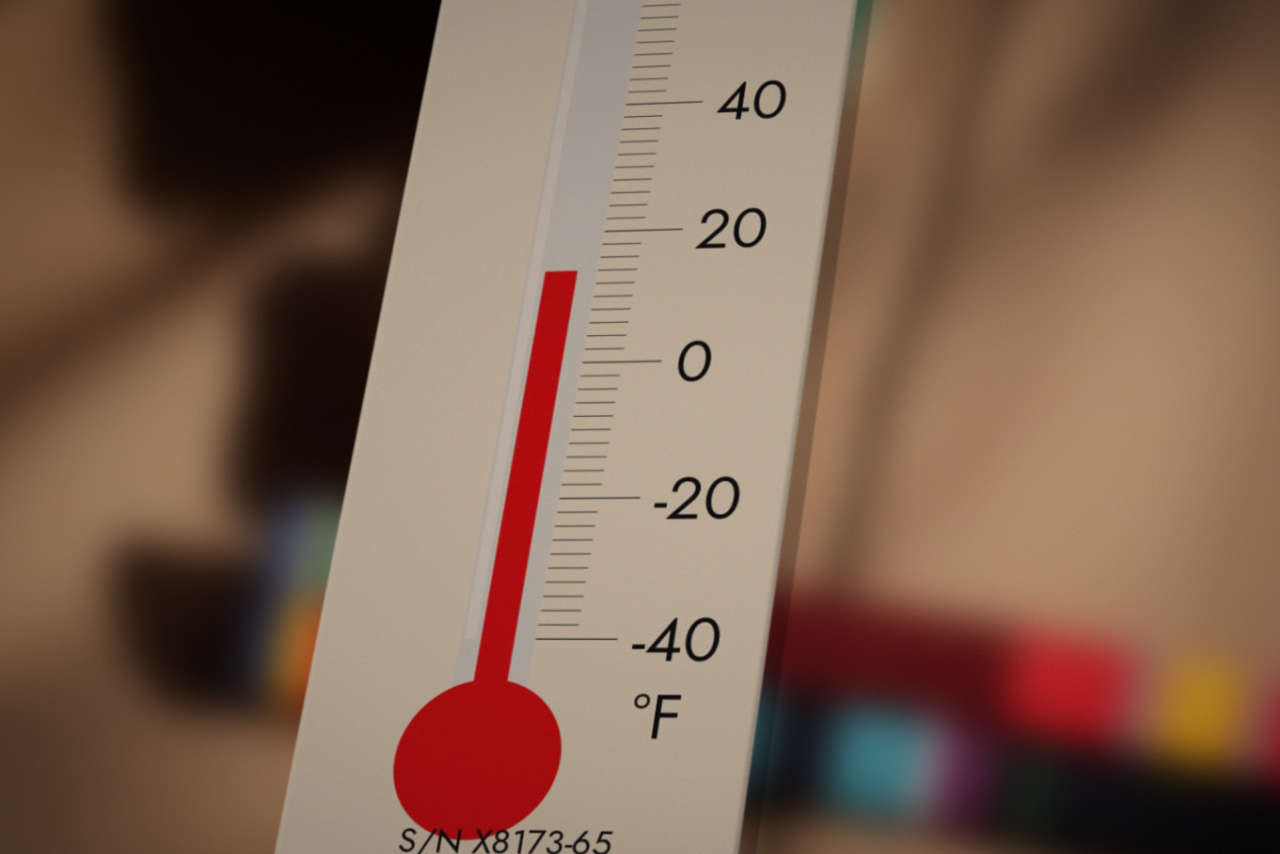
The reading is 14 °F
